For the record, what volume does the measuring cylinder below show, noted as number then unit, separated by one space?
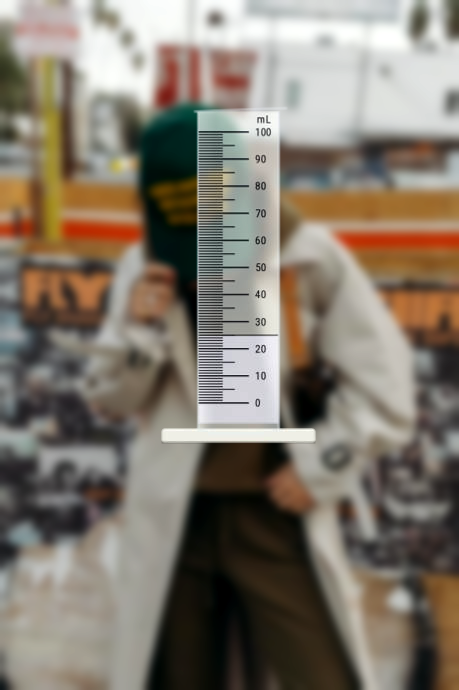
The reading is 25 mL
